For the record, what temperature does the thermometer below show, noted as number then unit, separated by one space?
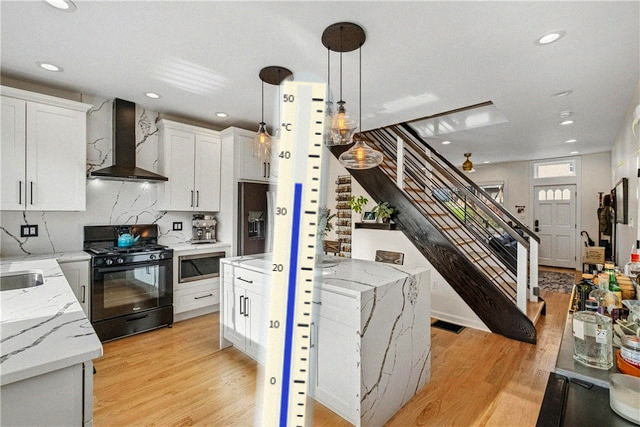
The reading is 35 °C
